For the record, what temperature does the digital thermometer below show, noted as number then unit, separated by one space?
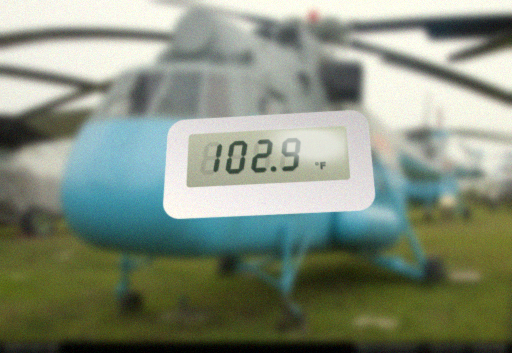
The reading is 102.9 °F
